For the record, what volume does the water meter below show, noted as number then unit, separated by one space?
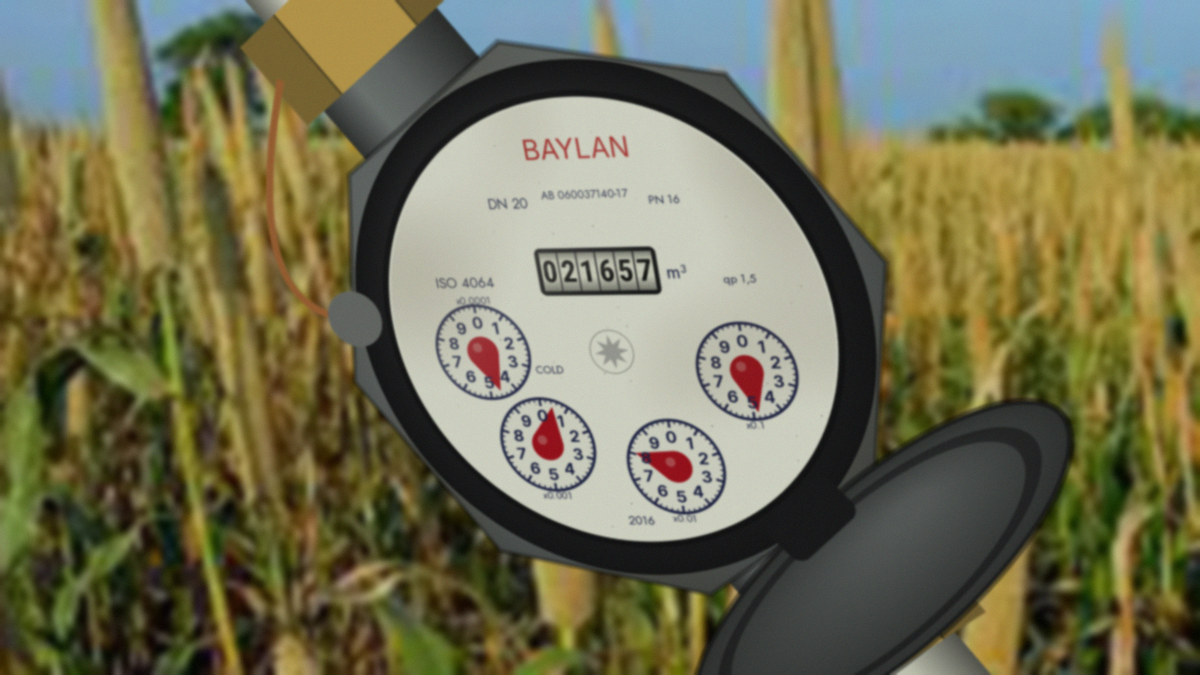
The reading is 21657.4804 m³
